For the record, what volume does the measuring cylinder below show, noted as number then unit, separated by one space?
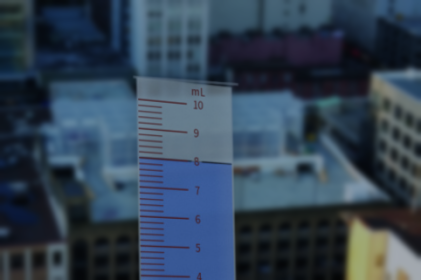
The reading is 8 mL
